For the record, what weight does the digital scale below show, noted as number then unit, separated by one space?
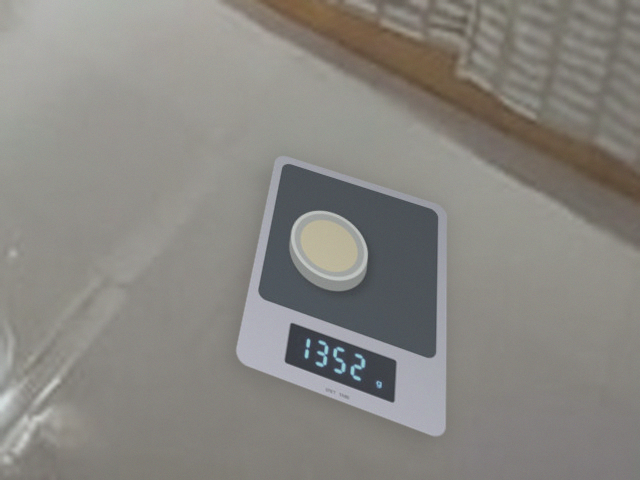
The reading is 1352 g
